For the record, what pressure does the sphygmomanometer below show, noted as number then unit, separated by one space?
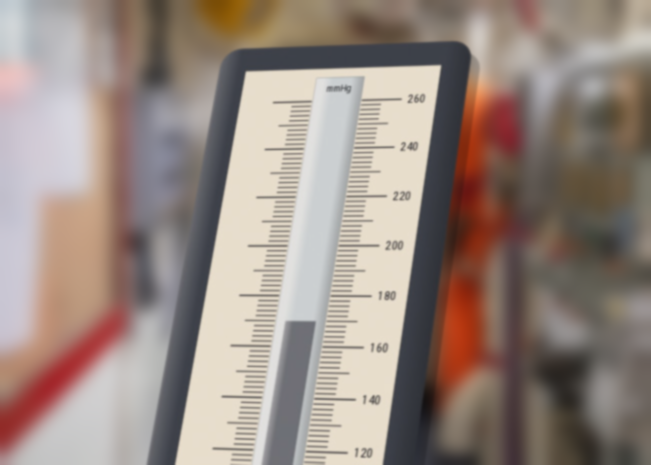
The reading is 170 mmHg
